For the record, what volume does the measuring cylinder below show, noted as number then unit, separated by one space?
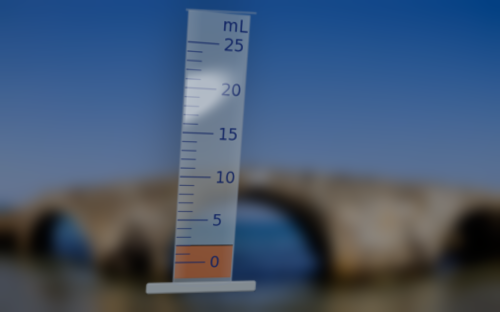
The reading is 2 mL
